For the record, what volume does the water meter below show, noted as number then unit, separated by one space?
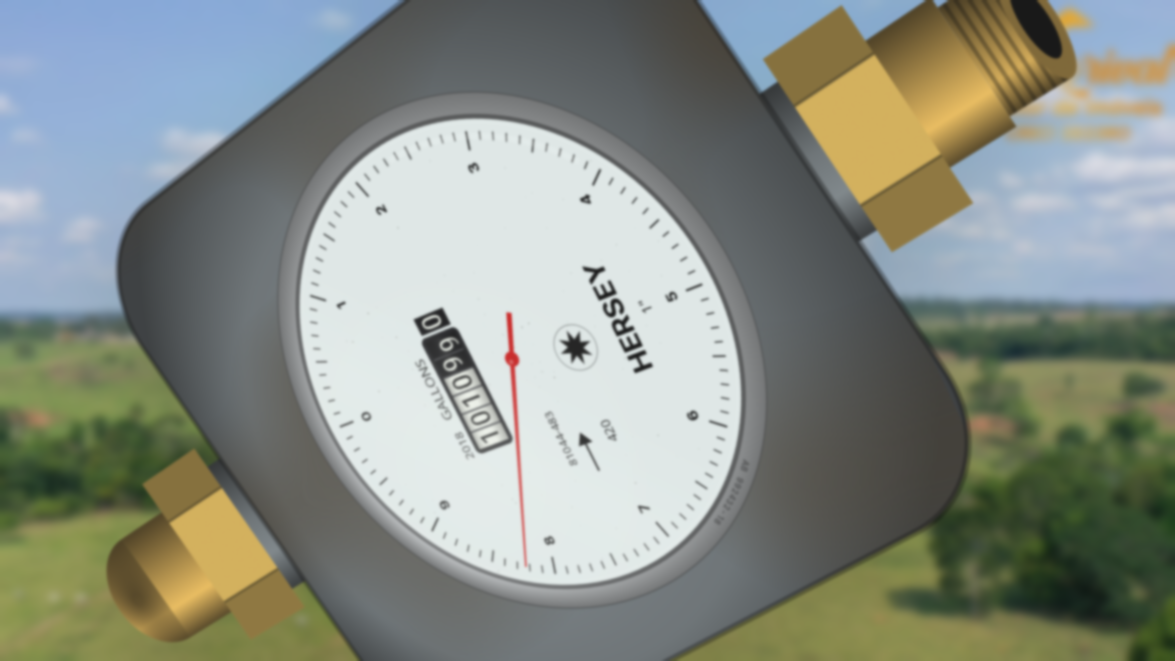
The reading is 1010988.2 gal
